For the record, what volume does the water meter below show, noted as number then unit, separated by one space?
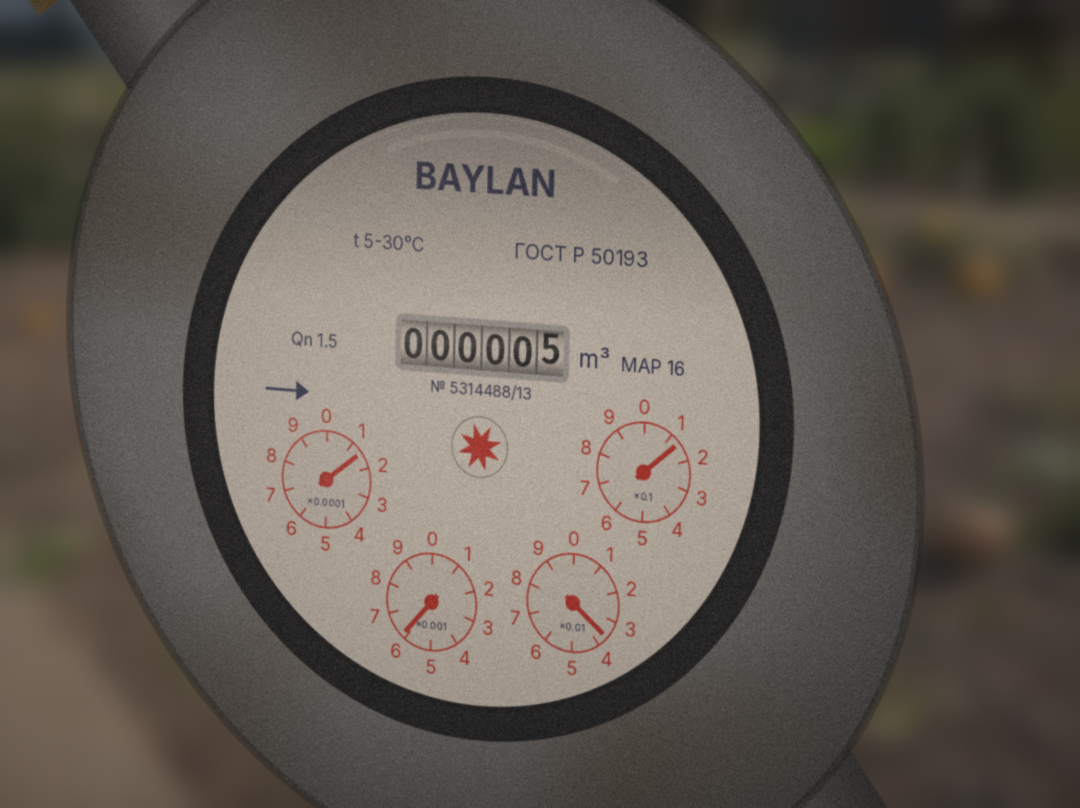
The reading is 5.1361 m³
